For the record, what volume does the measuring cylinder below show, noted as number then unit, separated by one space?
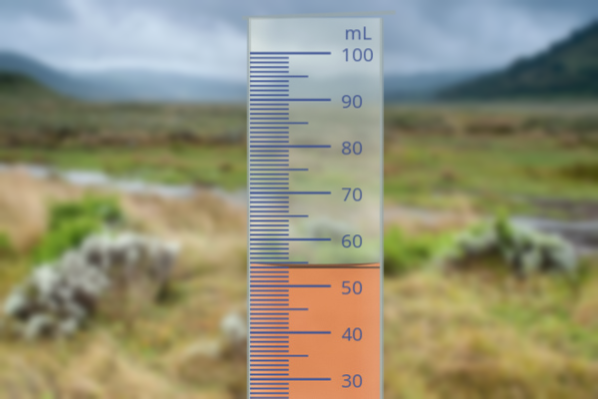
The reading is 54 mL
